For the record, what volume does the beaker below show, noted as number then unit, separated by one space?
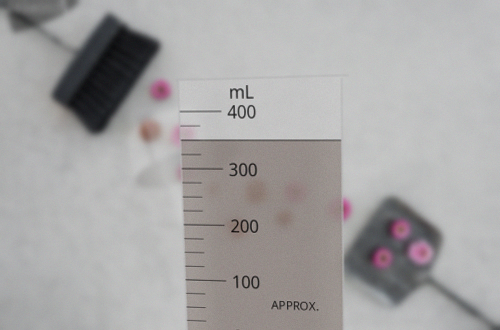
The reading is 350 mL
